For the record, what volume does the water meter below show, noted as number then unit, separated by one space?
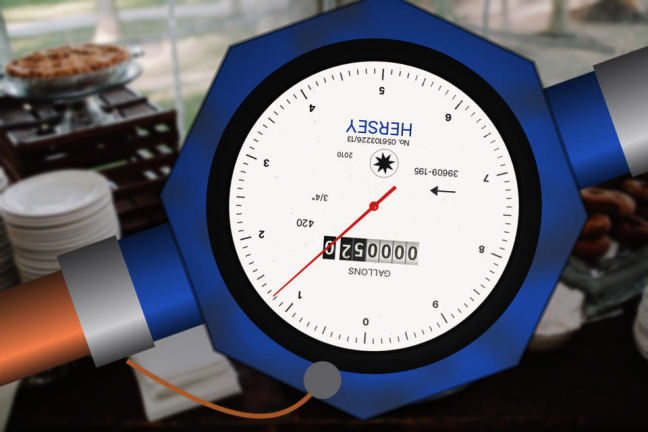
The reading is 521.2 gal
